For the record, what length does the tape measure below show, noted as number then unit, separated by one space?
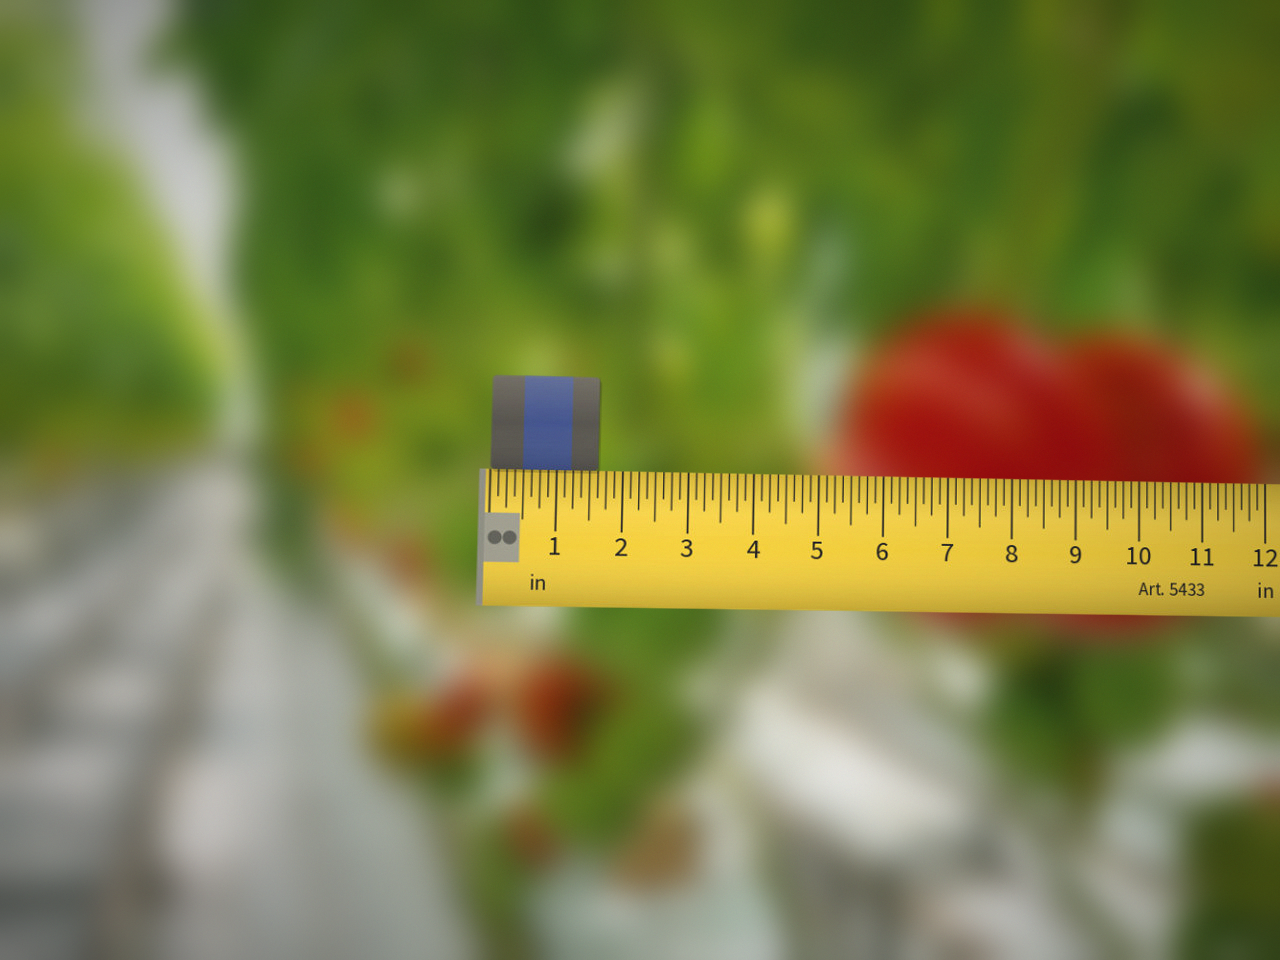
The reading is 1.625 in
